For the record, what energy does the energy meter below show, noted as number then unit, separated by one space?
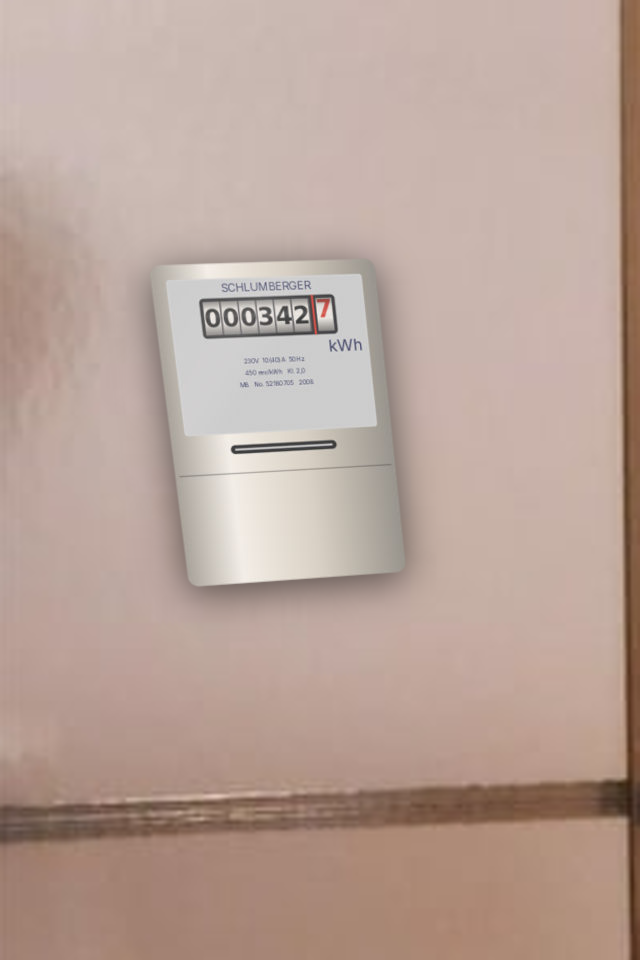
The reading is 342.7 kWh
